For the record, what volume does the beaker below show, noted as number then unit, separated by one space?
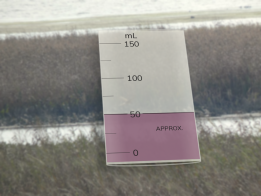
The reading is 50 mL
